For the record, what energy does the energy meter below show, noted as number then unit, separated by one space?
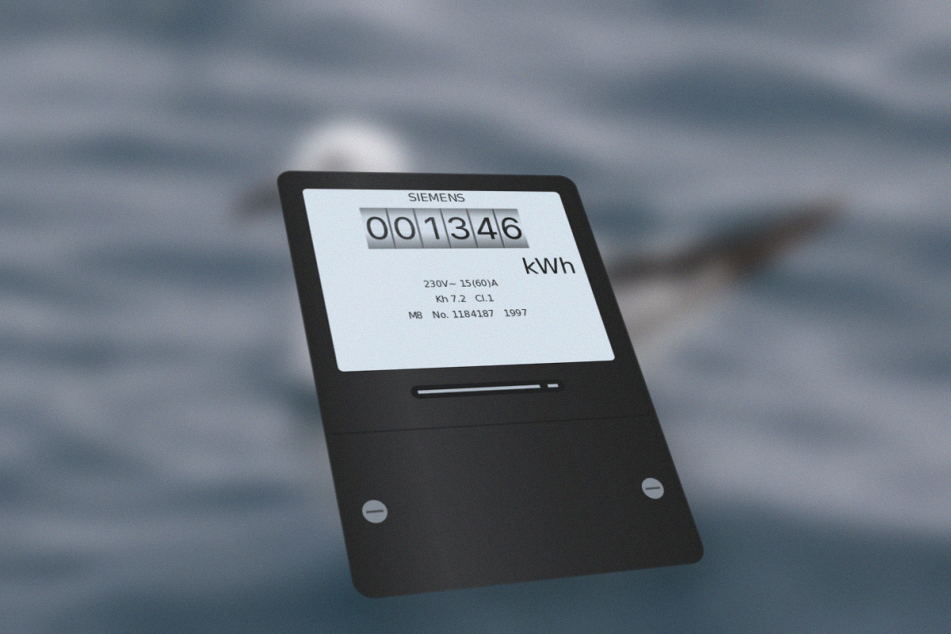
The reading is 1346 kWh
